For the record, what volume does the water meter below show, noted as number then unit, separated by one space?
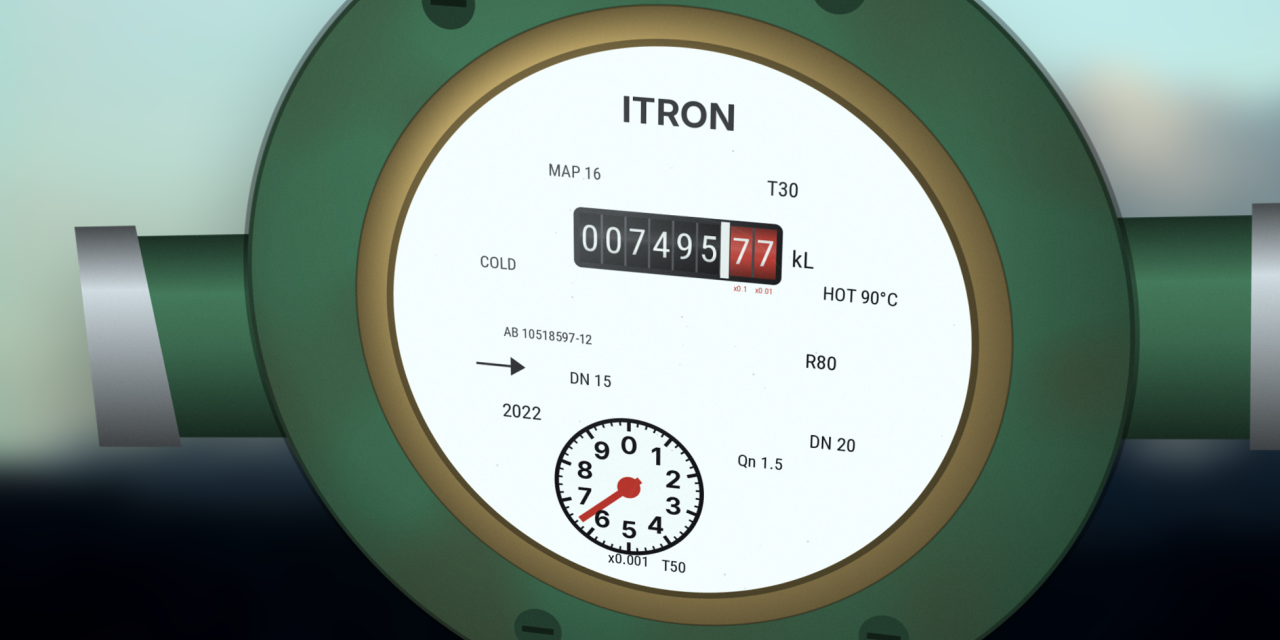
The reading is 7495.776 kL
